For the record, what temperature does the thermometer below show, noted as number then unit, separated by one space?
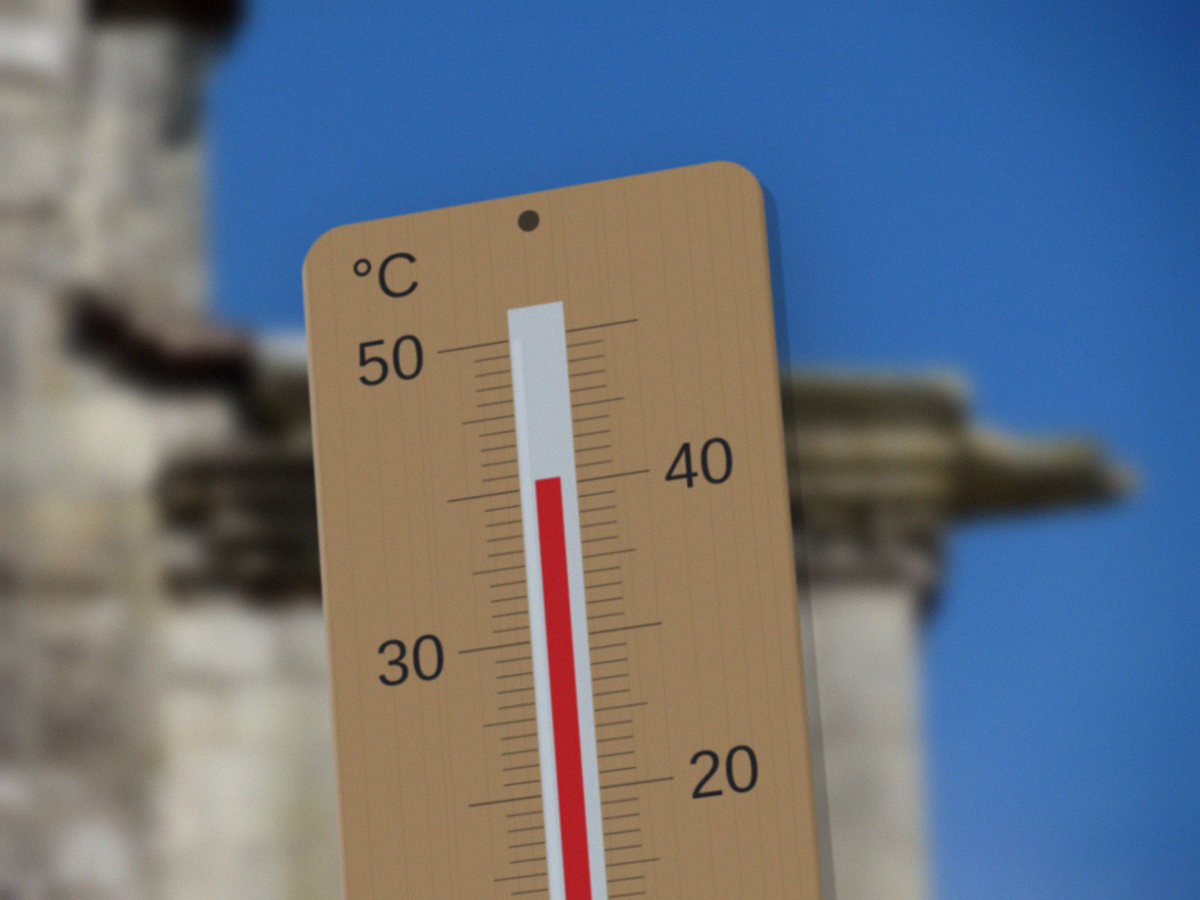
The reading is 40.5 °C
